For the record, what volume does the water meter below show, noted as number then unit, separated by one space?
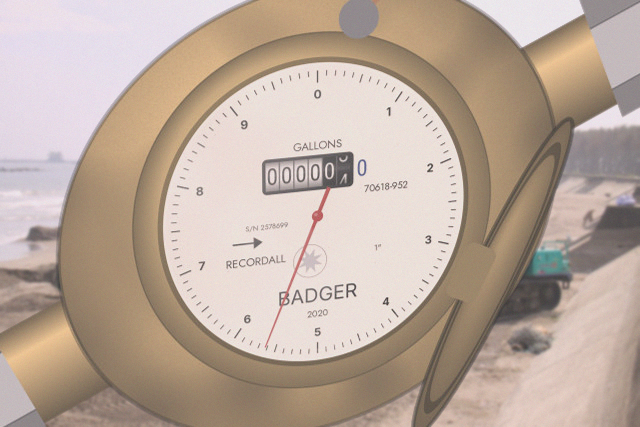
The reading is 35.6 gal
